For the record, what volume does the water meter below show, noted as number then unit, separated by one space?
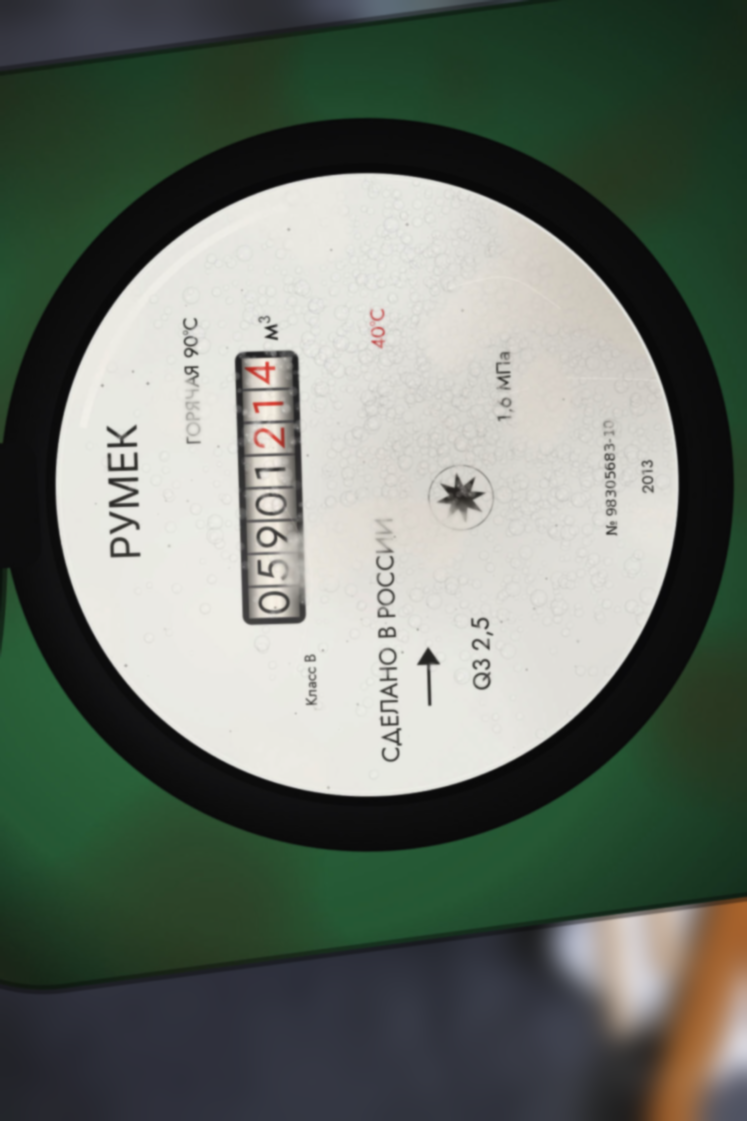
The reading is 5901.214 m³
